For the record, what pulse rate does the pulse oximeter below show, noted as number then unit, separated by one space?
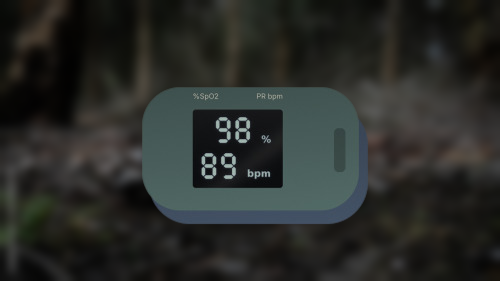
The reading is 89 bpm
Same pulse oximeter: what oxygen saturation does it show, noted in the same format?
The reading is 98 %
